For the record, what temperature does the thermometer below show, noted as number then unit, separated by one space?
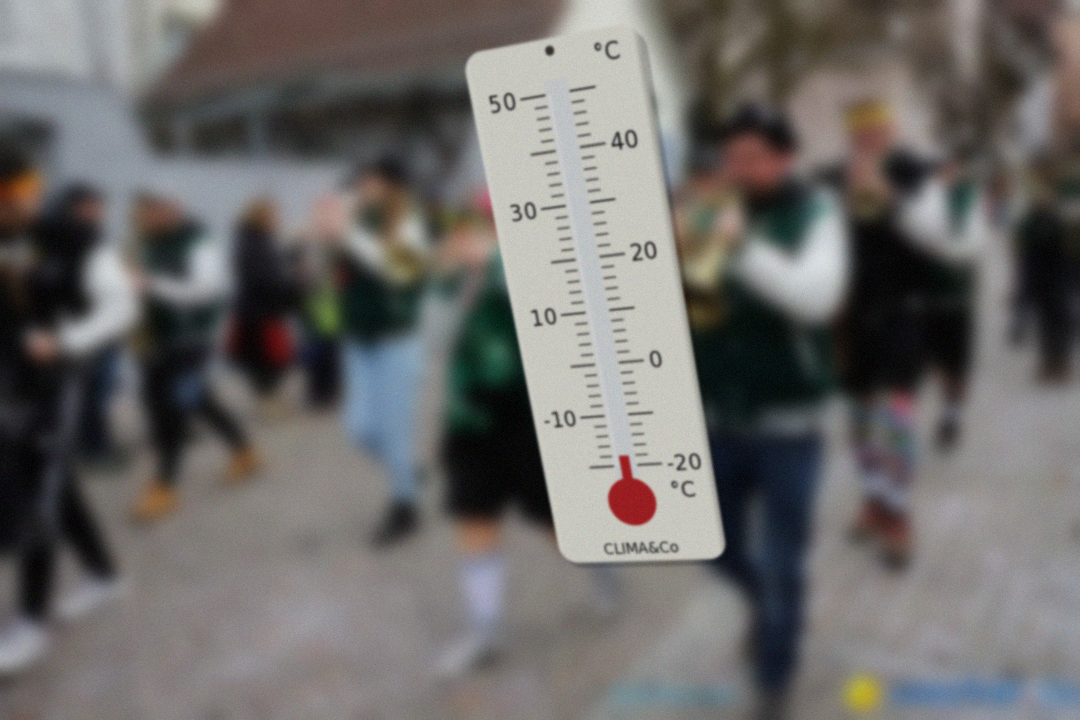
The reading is -18 °C
